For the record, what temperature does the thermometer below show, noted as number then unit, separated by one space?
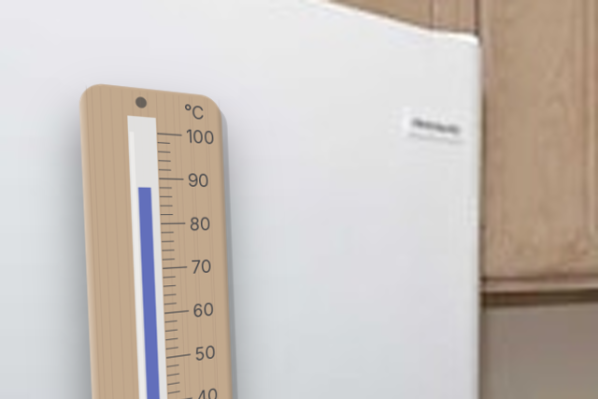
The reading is 88 °C
